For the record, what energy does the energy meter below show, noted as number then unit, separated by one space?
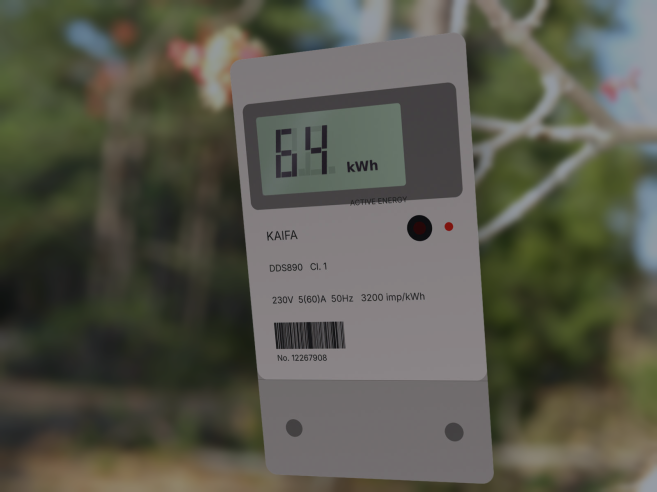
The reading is 64 kWh
